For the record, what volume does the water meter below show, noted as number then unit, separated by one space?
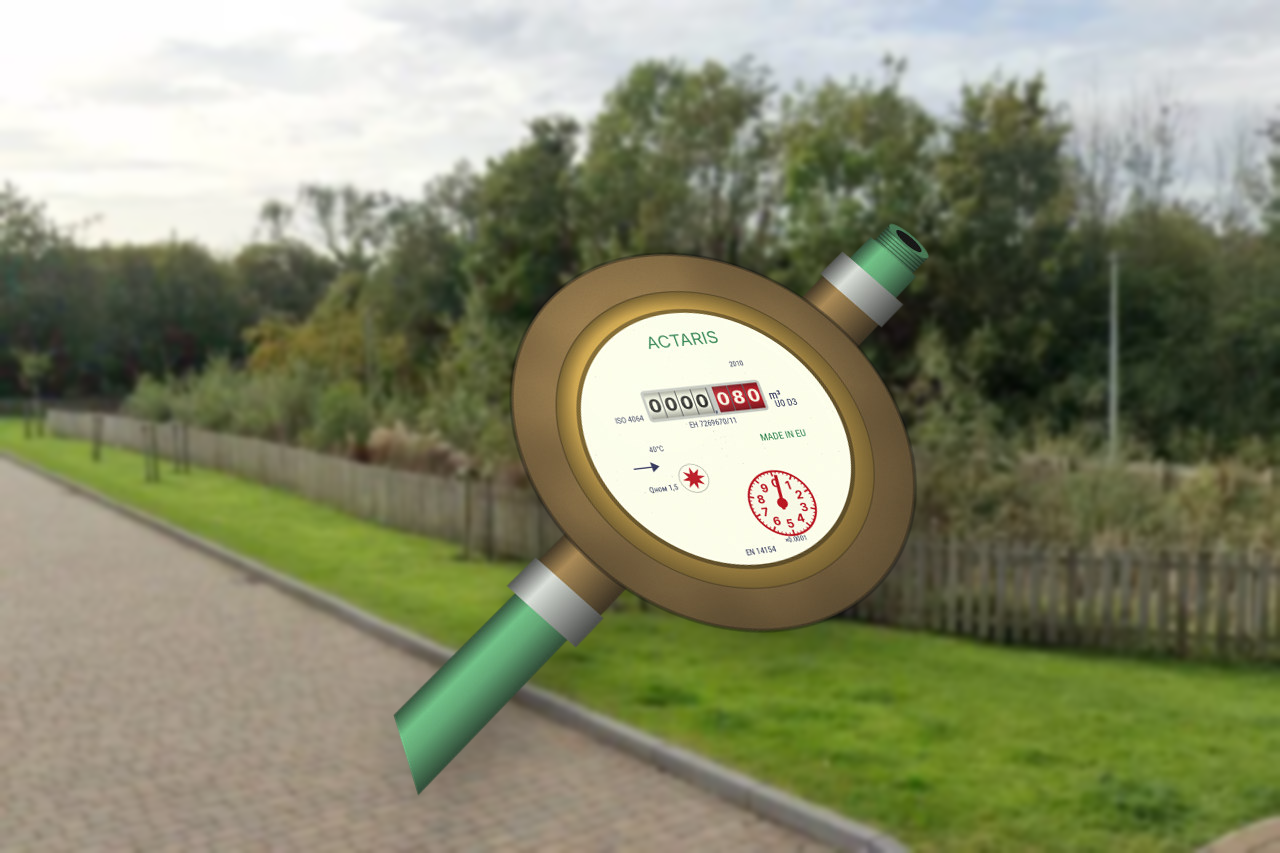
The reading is 0.0800 m³
